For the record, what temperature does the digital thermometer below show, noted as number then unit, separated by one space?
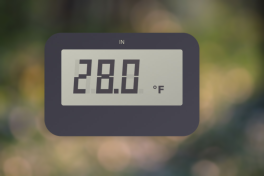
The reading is 28.0 °F
